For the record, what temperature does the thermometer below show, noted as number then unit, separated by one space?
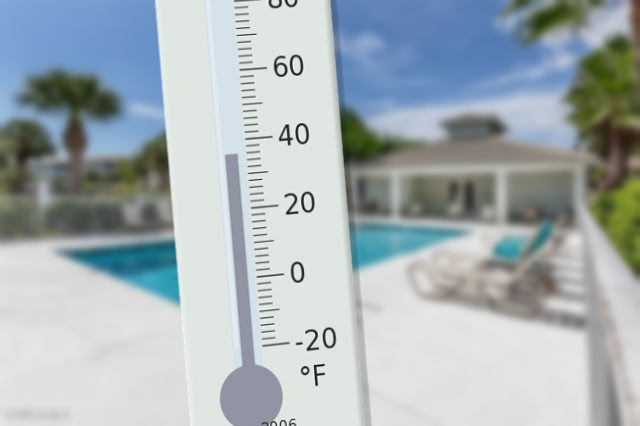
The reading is 36 °F
